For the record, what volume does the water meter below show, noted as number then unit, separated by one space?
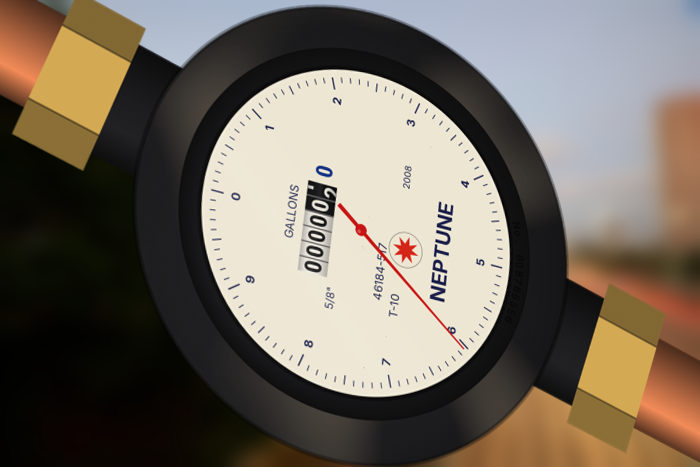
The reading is 16.0 gal
